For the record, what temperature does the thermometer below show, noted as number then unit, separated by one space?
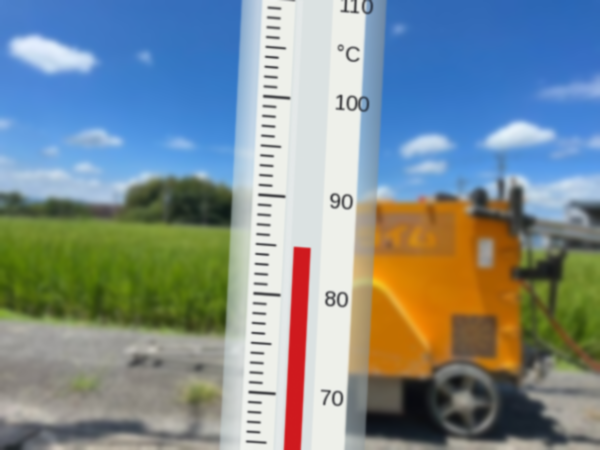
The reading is 85 °C
